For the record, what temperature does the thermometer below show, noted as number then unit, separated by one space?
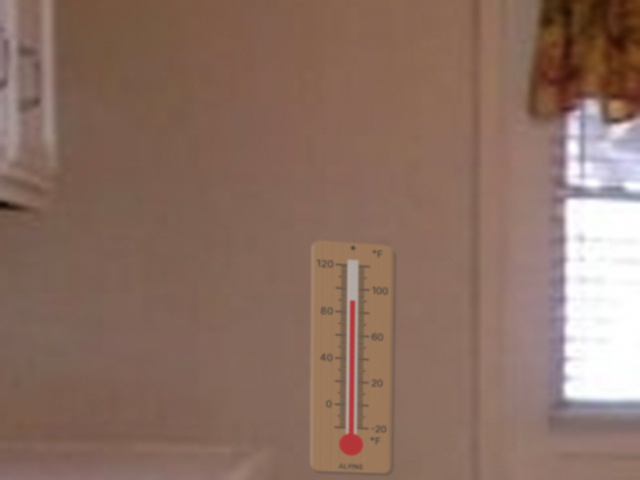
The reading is 90 °F
